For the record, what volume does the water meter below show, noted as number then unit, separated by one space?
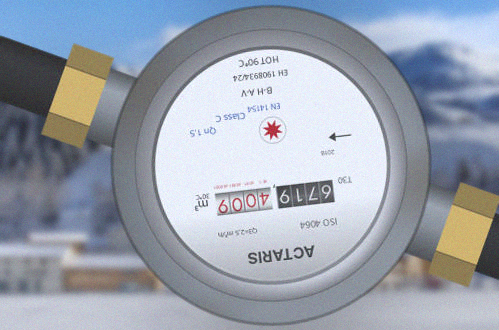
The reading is 6719.4009 m³
